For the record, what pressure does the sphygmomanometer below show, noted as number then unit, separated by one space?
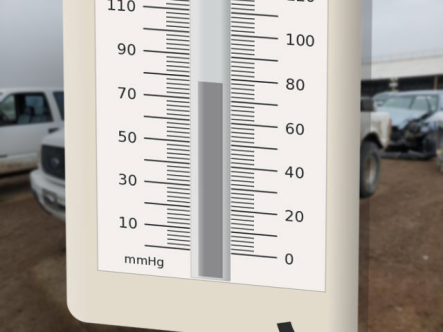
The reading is 78 mmHg
